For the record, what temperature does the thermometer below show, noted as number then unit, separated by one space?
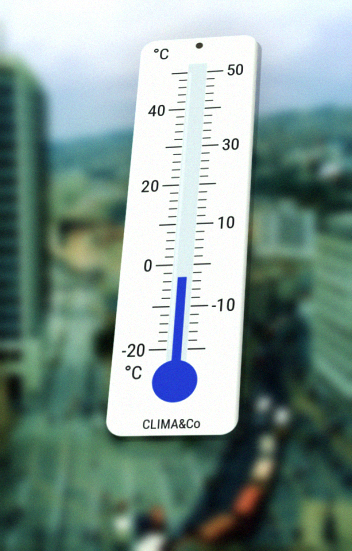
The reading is -3 °C
